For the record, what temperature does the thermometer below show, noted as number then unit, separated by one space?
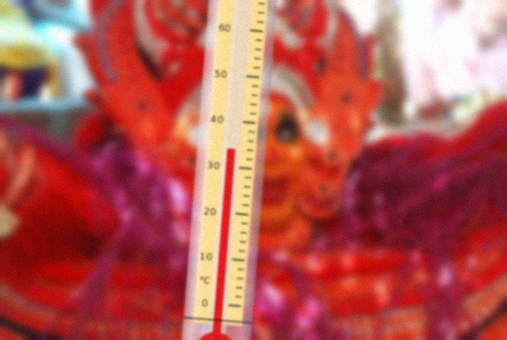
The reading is 34 °C
